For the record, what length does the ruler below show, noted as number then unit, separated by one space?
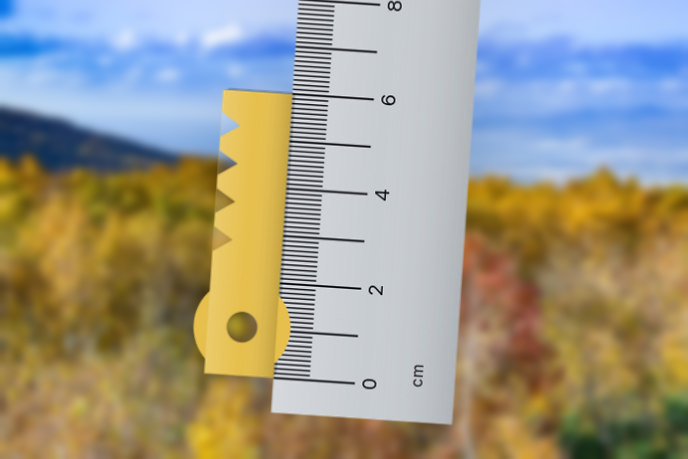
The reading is 6 cm
